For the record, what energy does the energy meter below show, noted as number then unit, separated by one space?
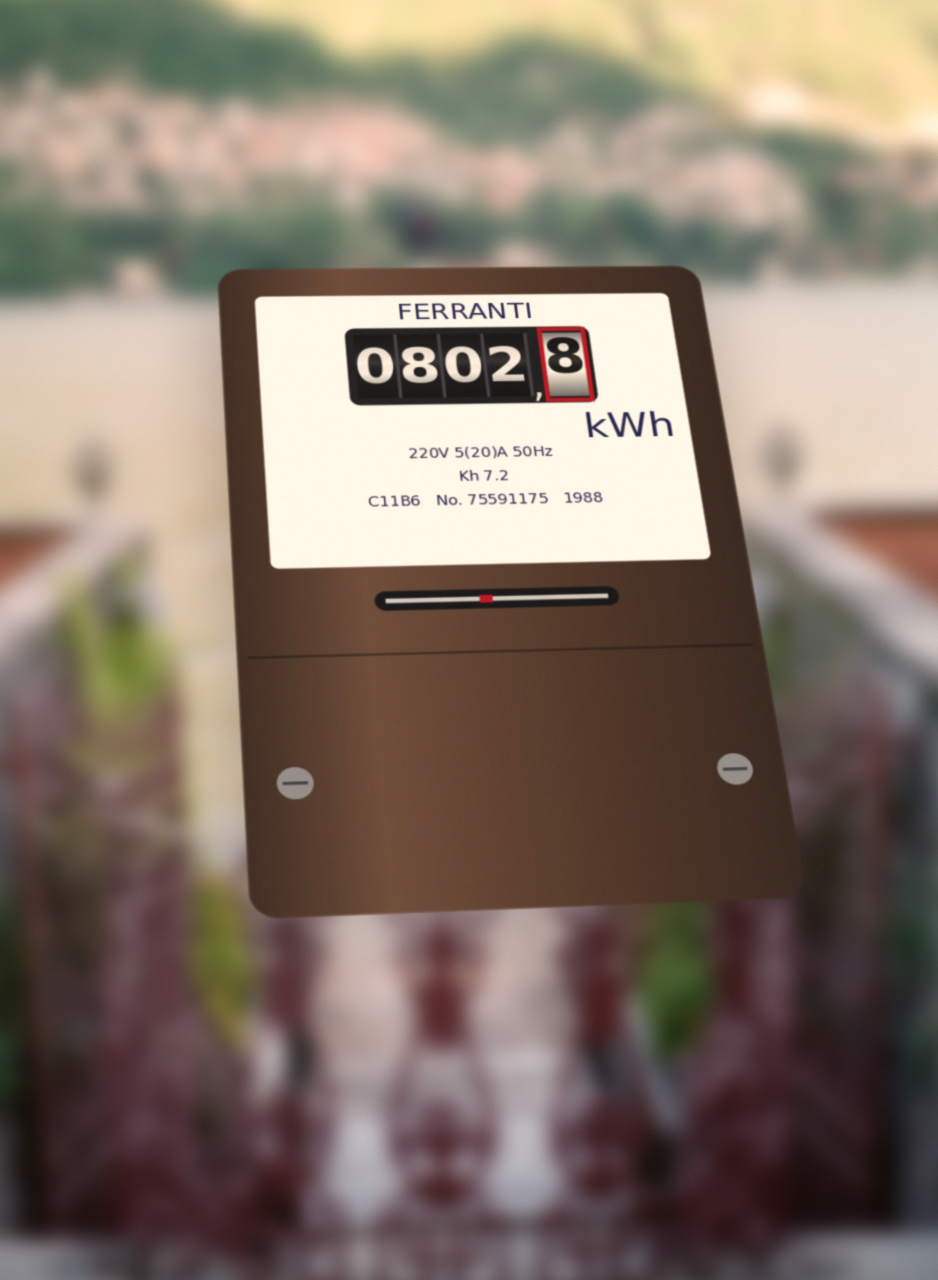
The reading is 802.8 kWh
